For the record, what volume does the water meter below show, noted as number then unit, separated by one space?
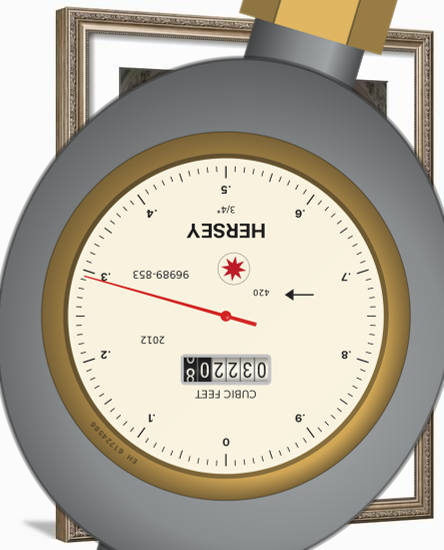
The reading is 32208.29 ft³
